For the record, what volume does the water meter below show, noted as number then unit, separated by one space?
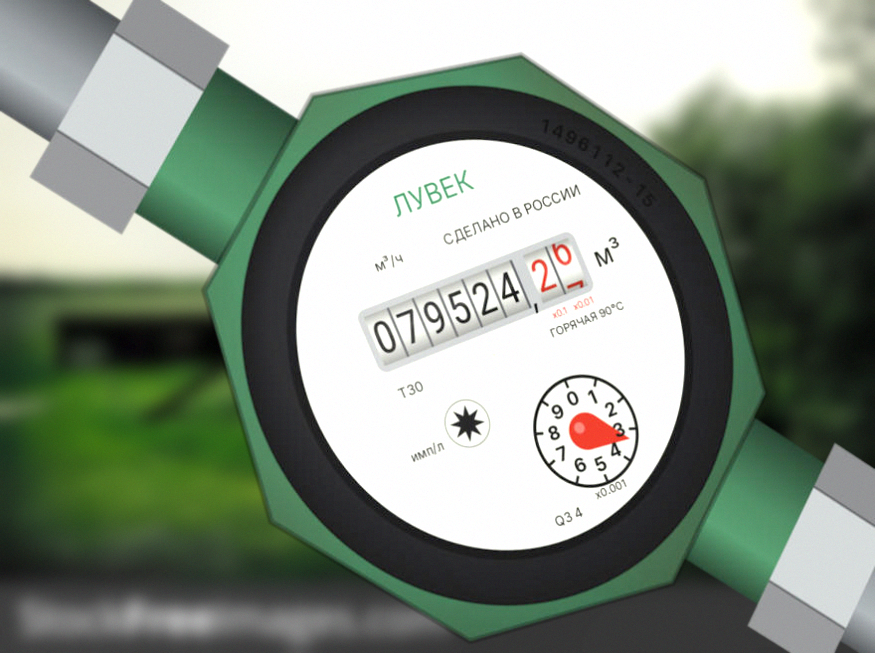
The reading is 79524.263 m³
